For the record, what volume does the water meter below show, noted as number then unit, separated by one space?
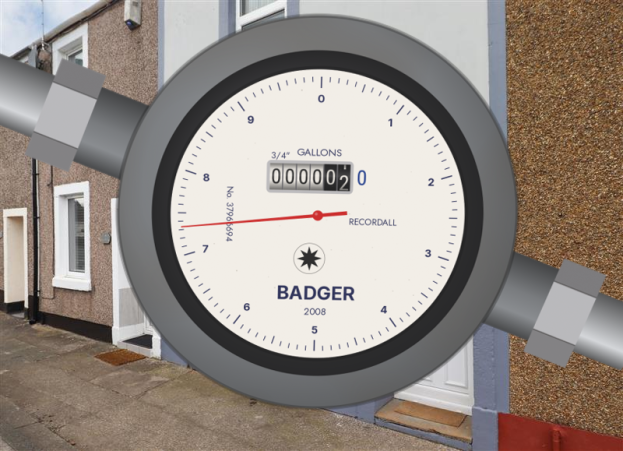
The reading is 17.3 gal
